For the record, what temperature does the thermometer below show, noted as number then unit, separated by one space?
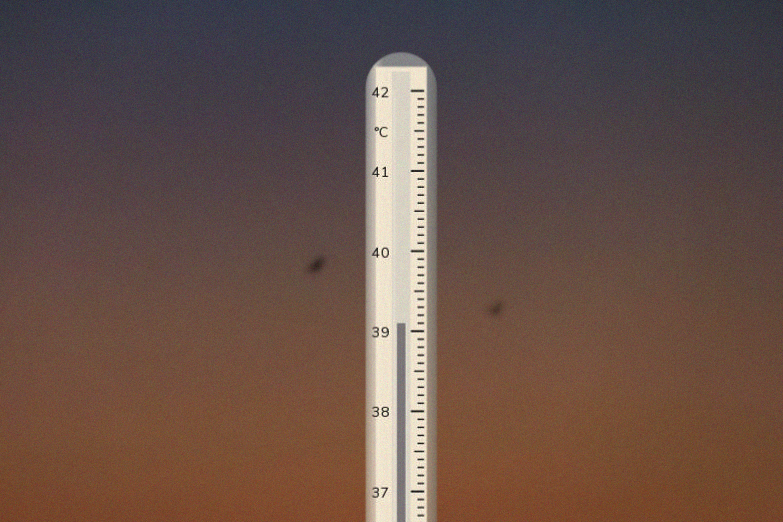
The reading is 39.1 °C
